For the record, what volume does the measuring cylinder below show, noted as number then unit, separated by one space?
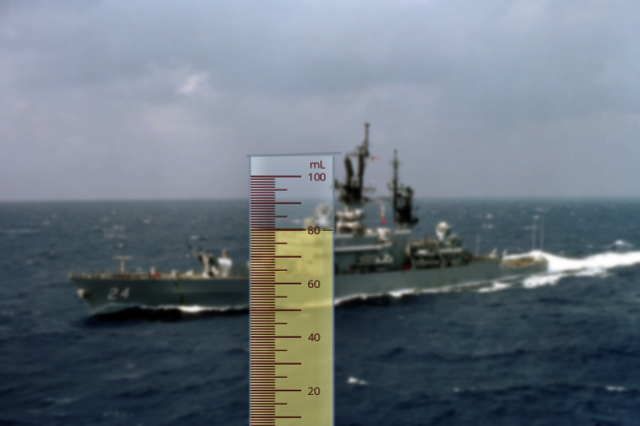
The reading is 80 mL
